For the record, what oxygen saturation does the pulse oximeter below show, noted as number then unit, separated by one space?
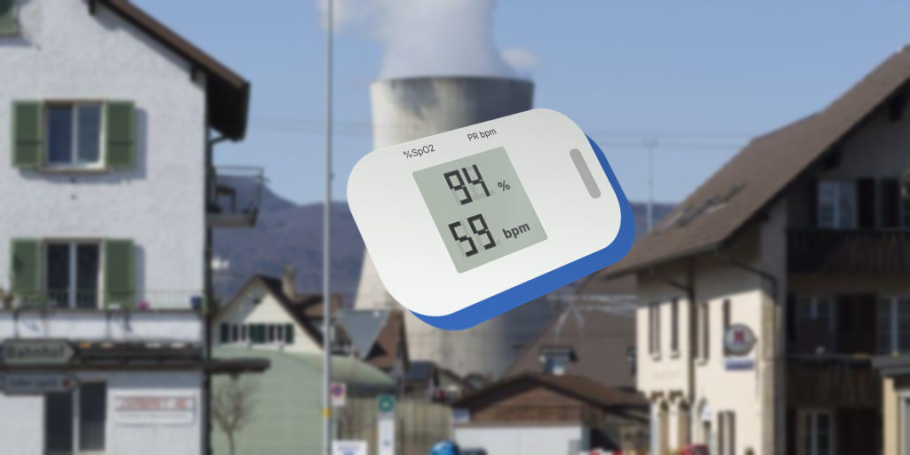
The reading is 94 %
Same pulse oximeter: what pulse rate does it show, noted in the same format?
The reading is 59 bpm
